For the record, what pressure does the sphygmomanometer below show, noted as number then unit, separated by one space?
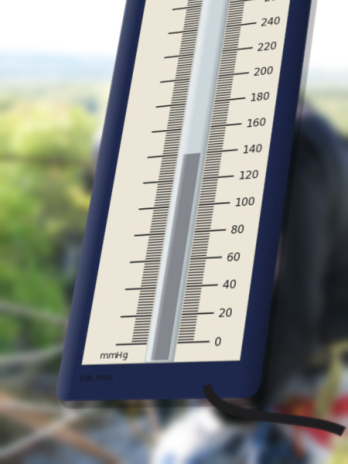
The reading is 140 mmHg
